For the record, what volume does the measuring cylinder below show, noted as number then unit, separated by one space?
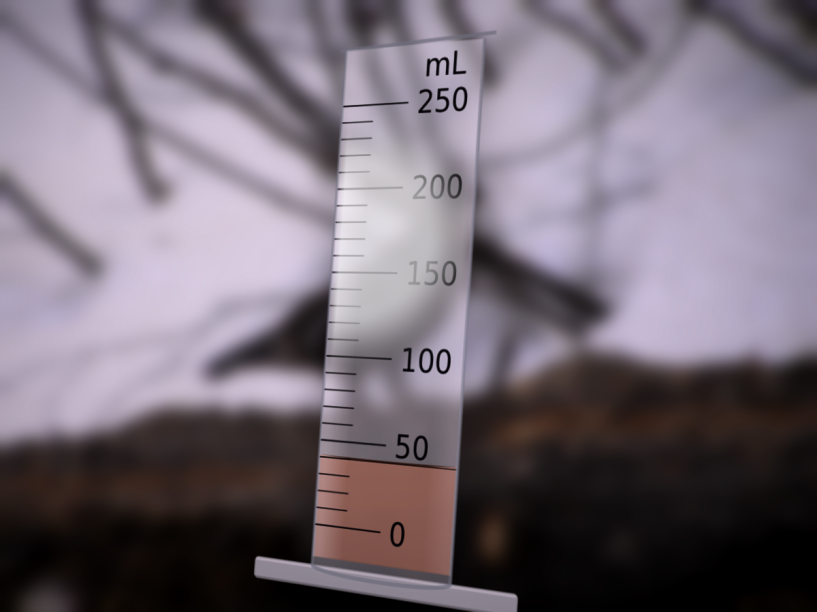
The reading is 40 mL
